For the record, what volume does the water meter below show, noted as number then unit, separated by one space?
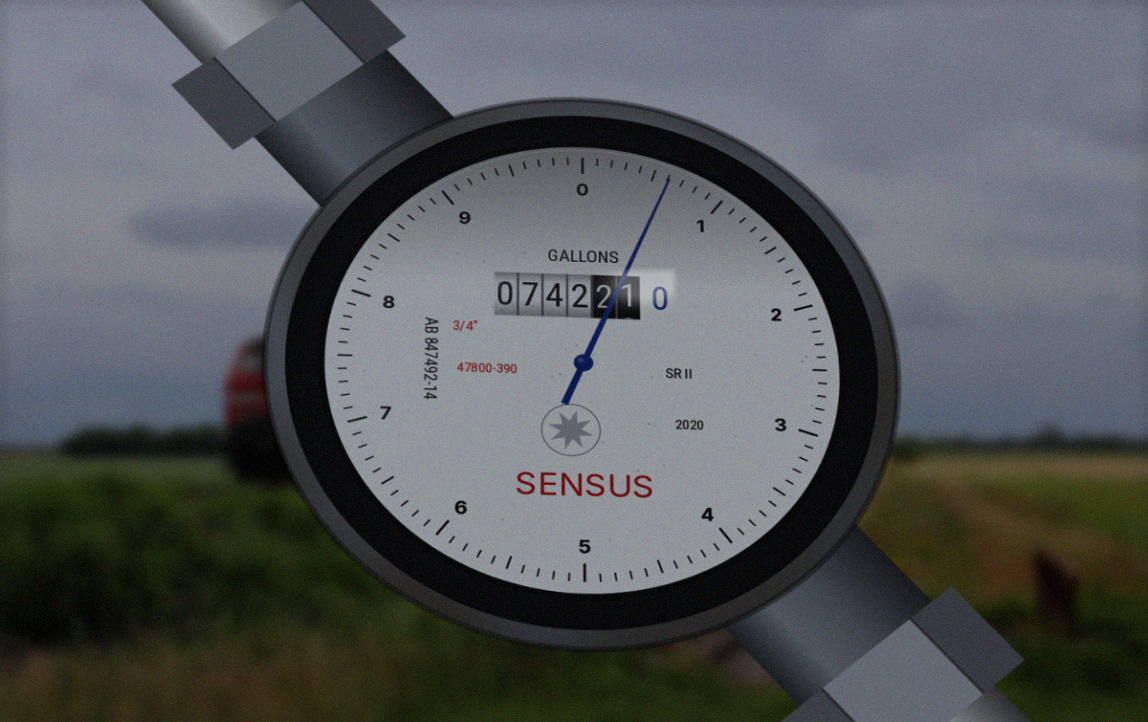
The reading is 742210.6 gal
